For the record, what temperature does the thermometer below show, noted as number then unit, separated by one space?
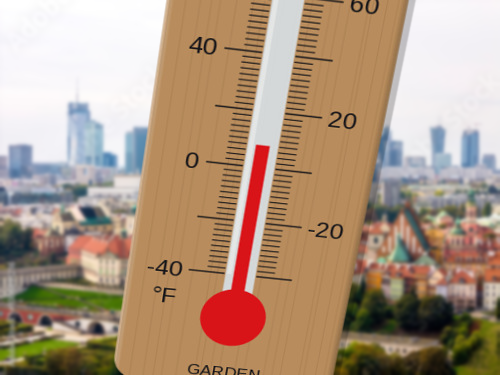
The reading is 8 °F
